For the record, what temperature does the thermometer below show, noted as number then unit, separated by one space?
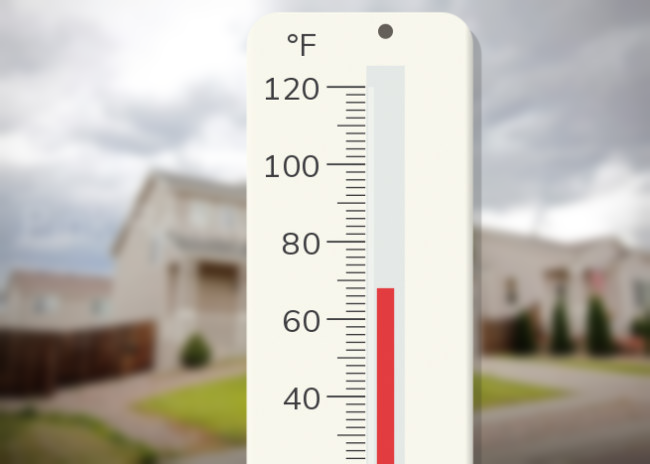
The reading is 68 °F
